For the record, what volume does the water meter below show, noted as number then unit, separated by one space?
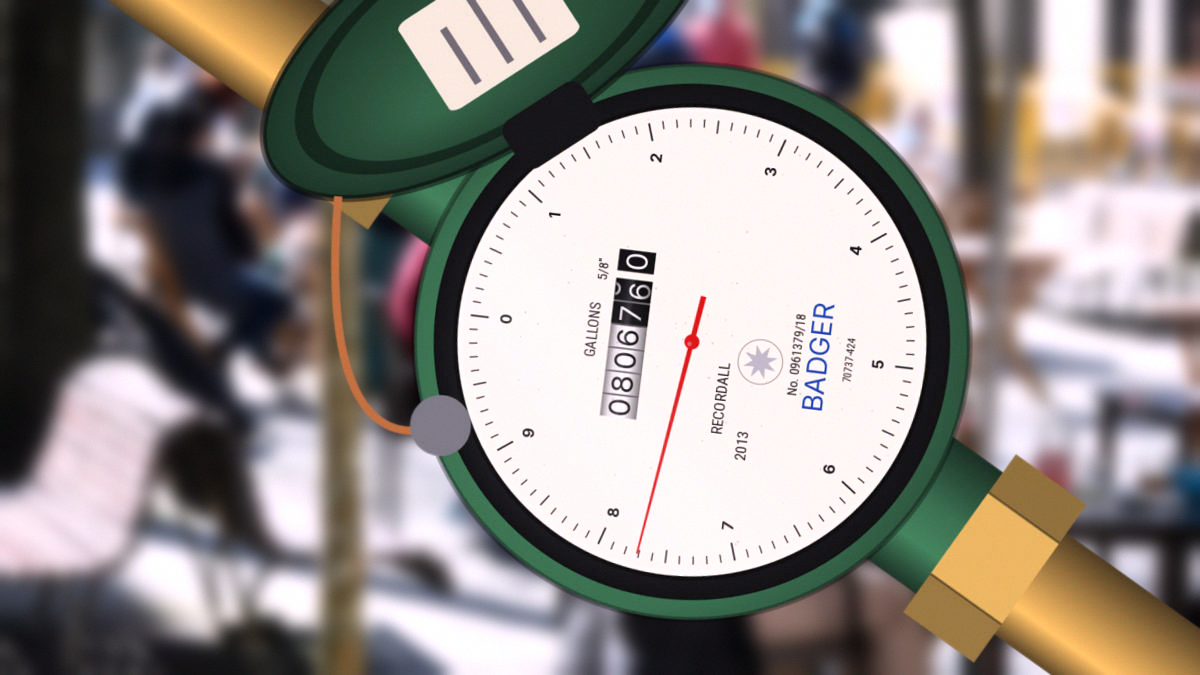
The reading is 806757.7 gal
